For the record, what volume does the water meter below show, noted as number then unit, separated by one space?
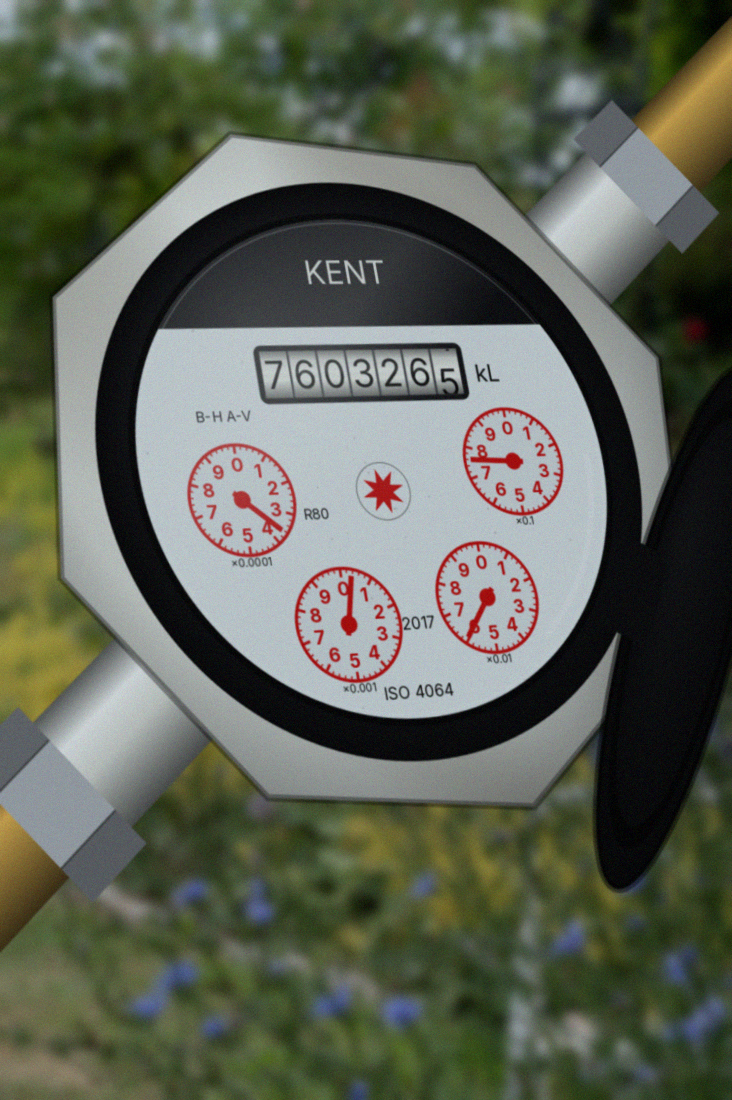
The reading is 7603264.7603 kL
